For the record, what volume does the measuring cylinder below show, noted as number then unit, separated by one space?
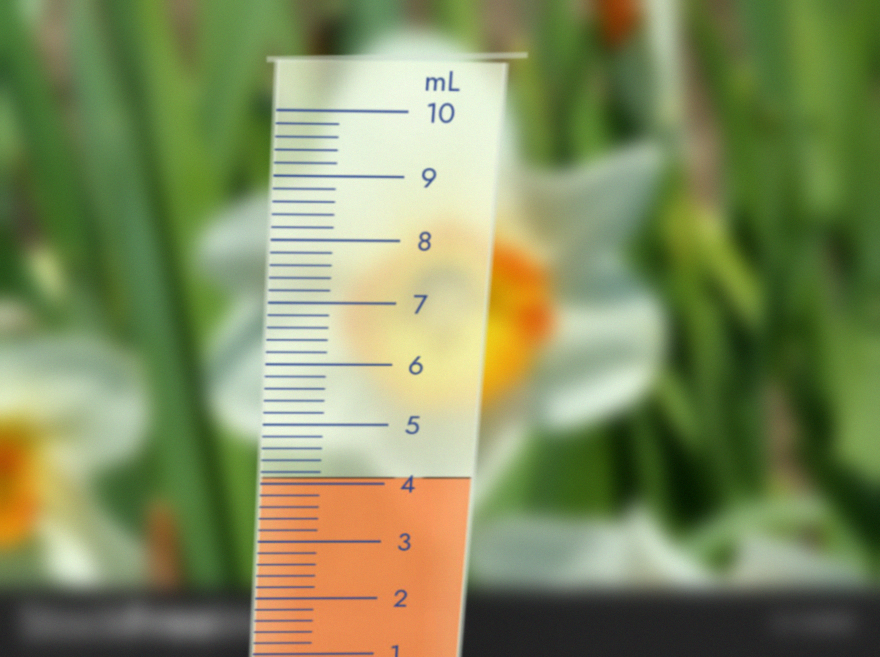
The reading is 4.1 mL
